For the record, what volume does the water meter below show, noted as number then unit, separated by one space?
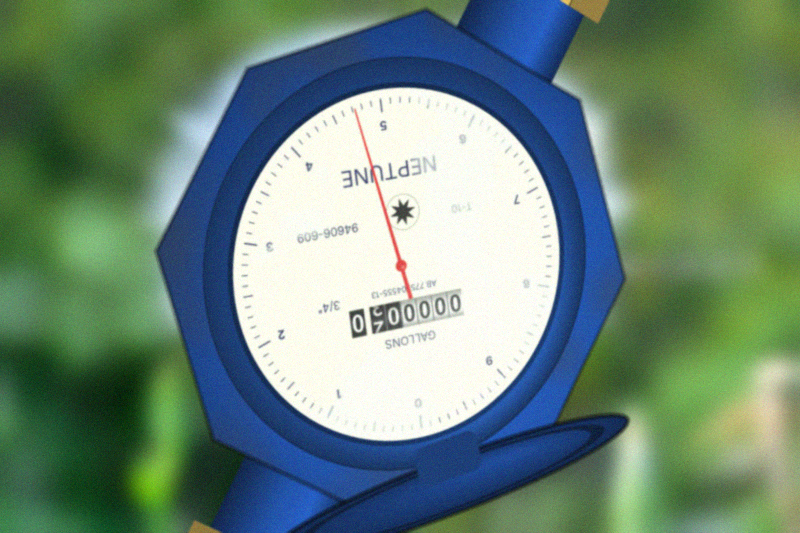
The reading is 24.7 gal
